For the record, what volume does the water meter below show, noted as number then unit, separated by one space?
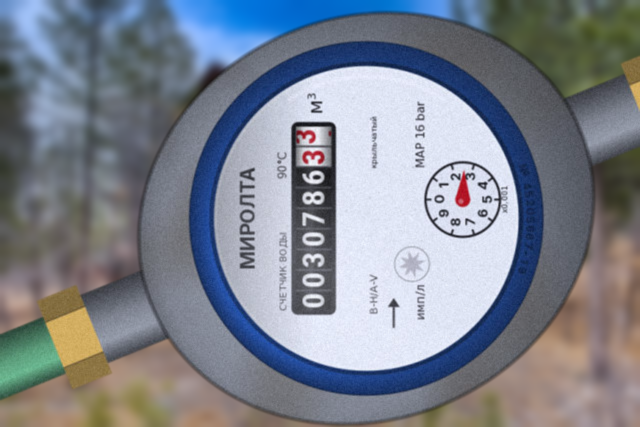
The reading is 30786.332 m³
